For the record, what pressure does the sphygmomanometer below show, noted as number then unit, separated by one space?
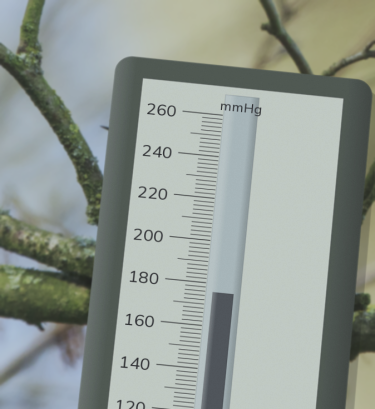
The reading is 176 mmHg
